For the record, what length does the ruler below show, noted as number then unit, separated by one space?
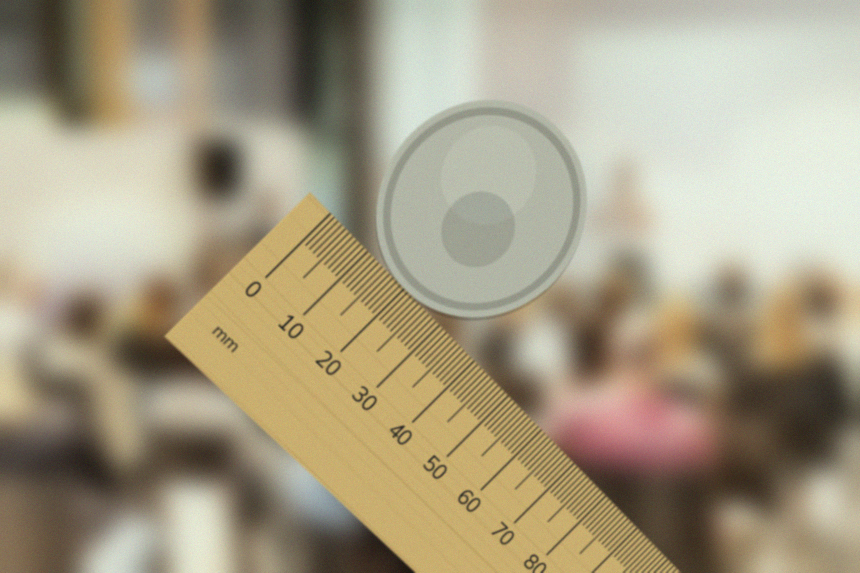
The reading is 40 mm
